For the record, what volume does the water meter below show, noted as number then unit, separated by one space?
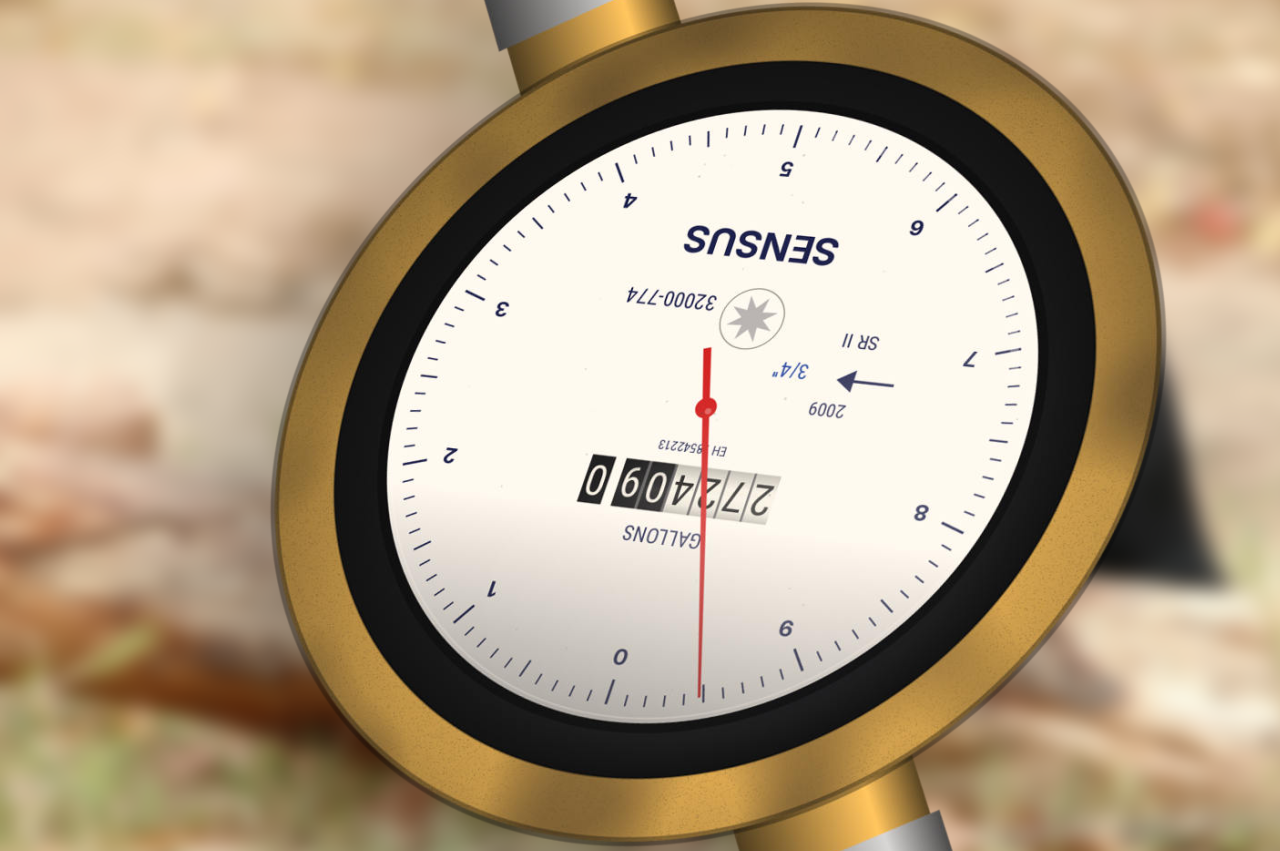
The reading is 2724089.5 gal
